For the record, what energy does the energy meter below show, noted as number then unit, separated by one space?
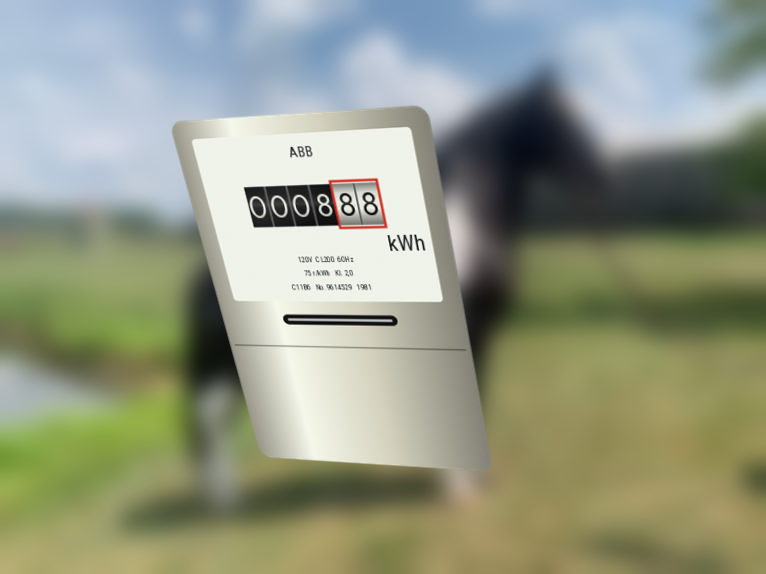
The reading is 8.88 kWh
